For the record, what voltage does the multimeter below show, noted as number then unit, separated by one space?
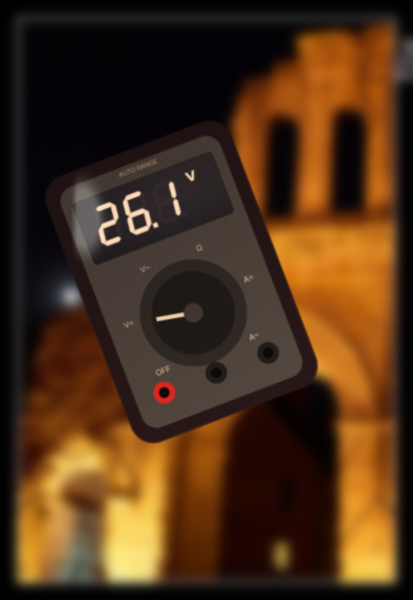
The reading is 26.1 V
